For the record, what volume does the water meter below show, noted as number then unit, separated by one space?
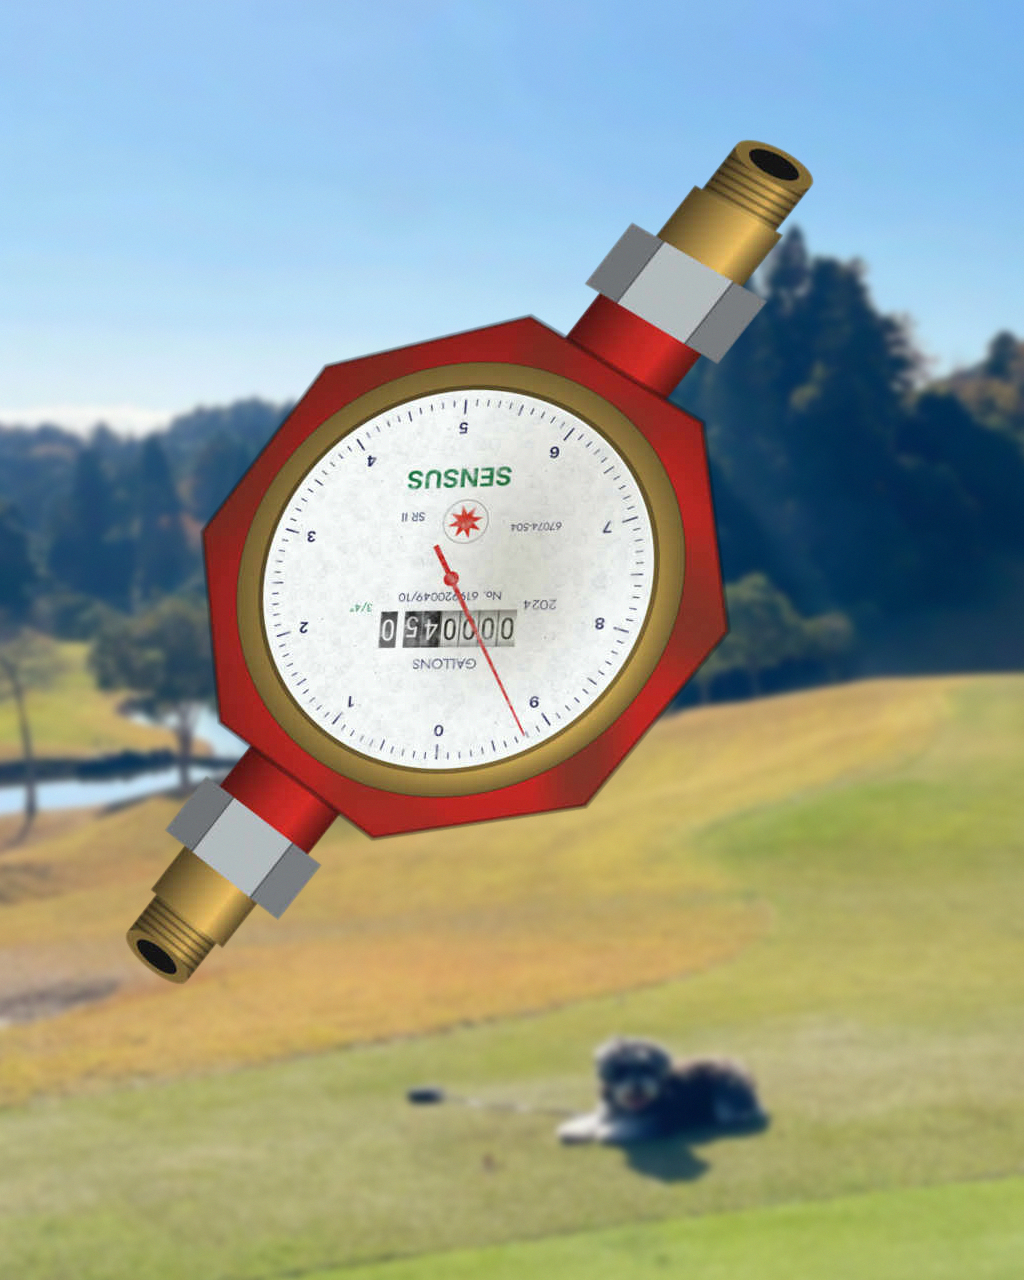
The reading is 449.2 gal
